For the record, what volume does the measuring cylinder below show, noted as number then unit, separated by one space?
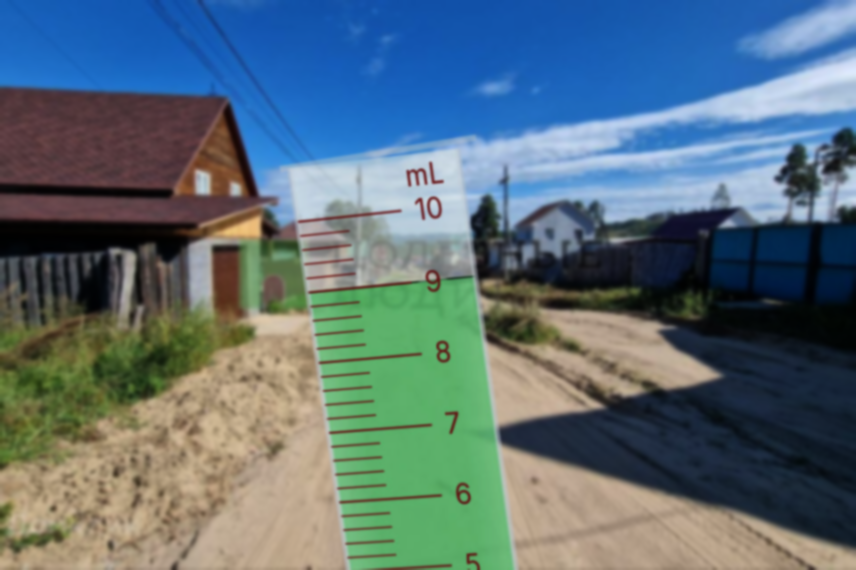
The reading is 9 mL
